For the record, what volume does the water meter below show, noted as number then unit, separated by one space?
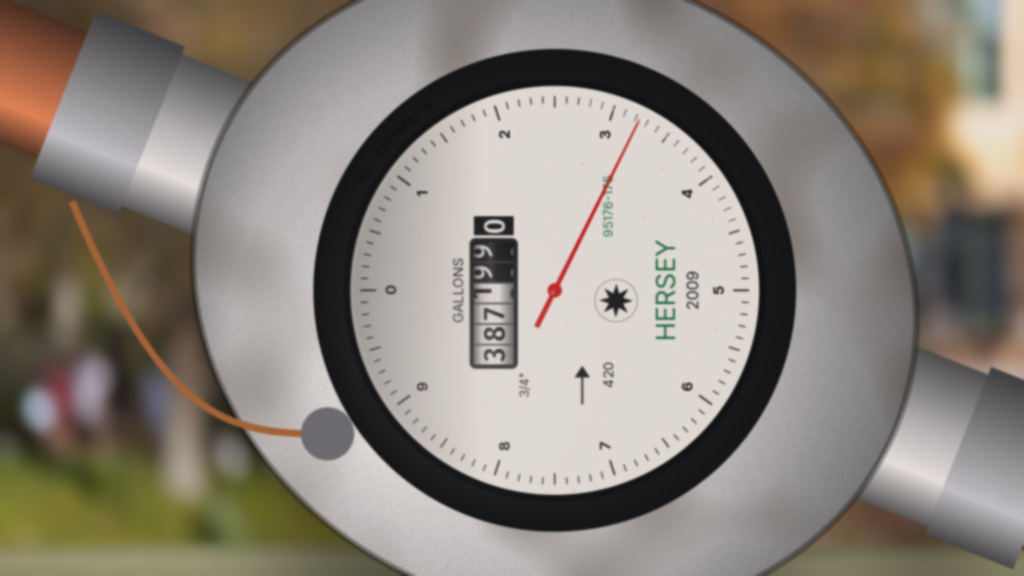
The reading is 3871993.2 gal
